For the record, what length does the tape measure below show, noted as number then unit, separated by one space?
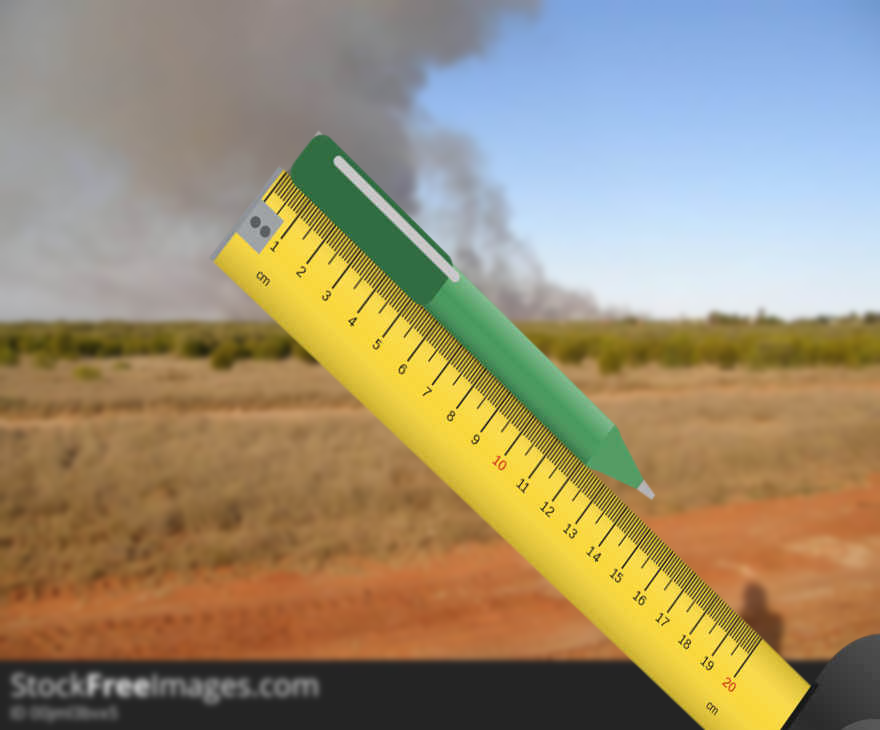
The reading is 14.5 cm
